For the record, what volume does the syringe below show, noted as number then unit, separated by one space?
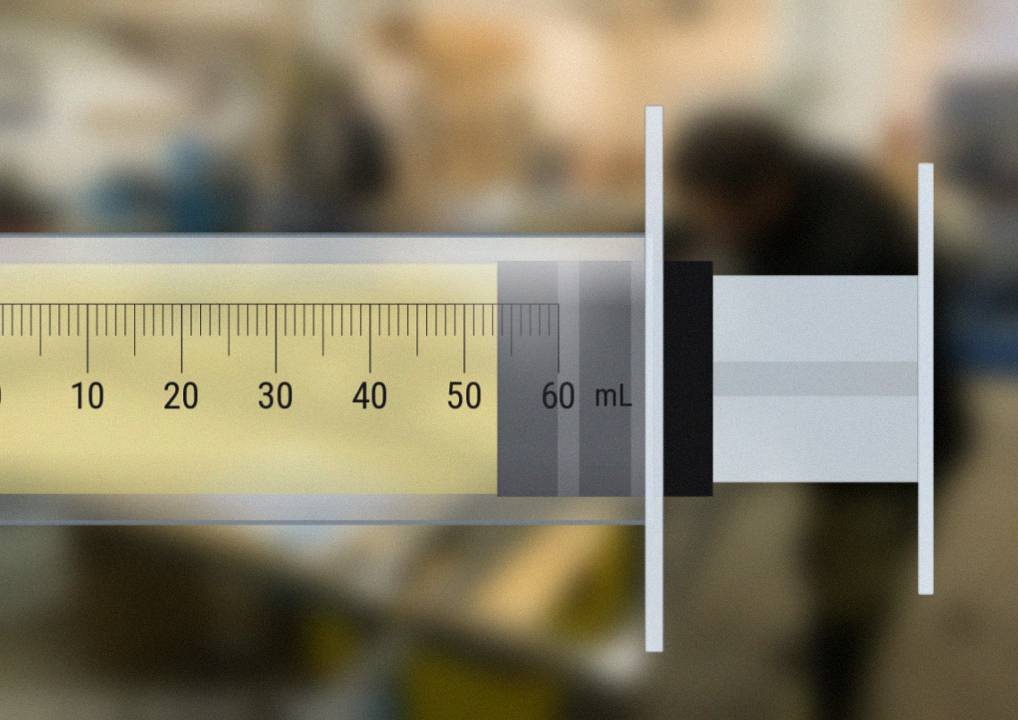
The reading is 53.5 mL
